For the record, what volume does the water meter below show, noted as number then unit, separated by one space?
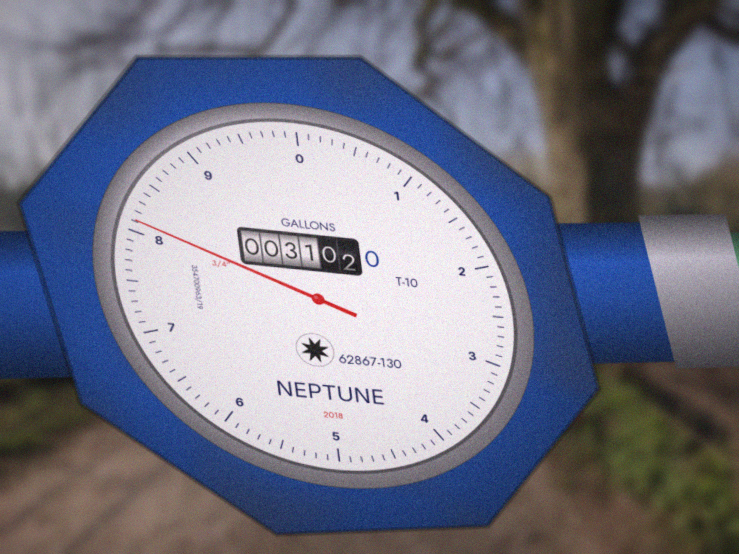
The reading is 31018.1 gal
